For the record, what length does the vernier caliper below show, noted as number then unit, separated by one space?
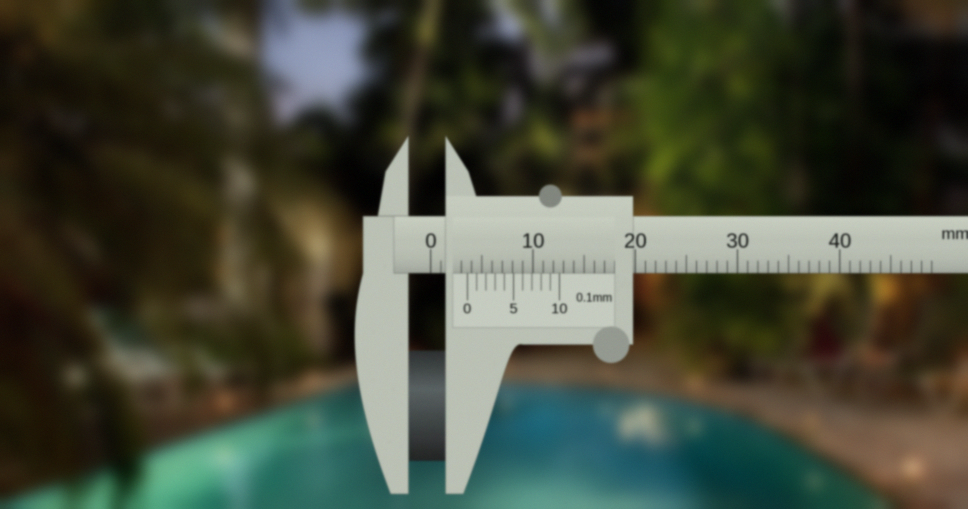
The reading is 3.6 mm
